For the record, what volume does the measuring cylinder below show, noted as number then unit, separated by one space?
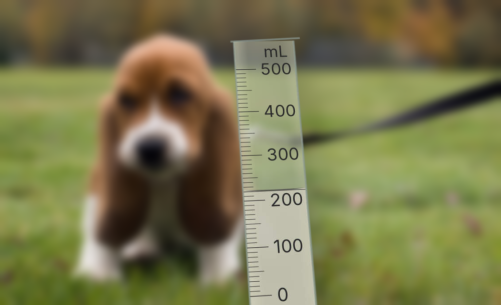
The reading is 220 mL
